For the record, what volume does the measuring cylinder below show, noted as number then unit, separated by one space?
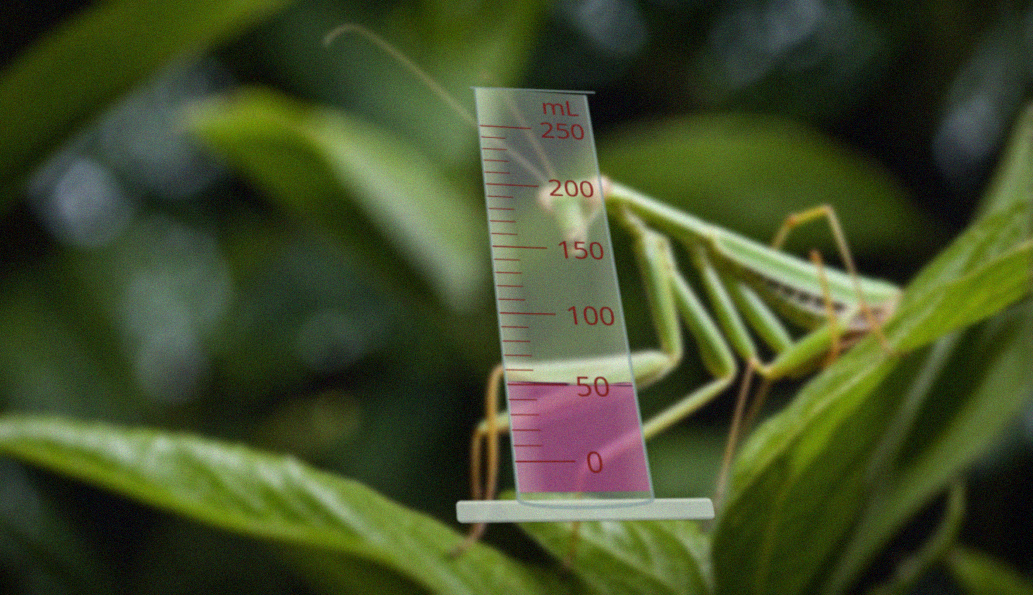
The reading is 50 mL
